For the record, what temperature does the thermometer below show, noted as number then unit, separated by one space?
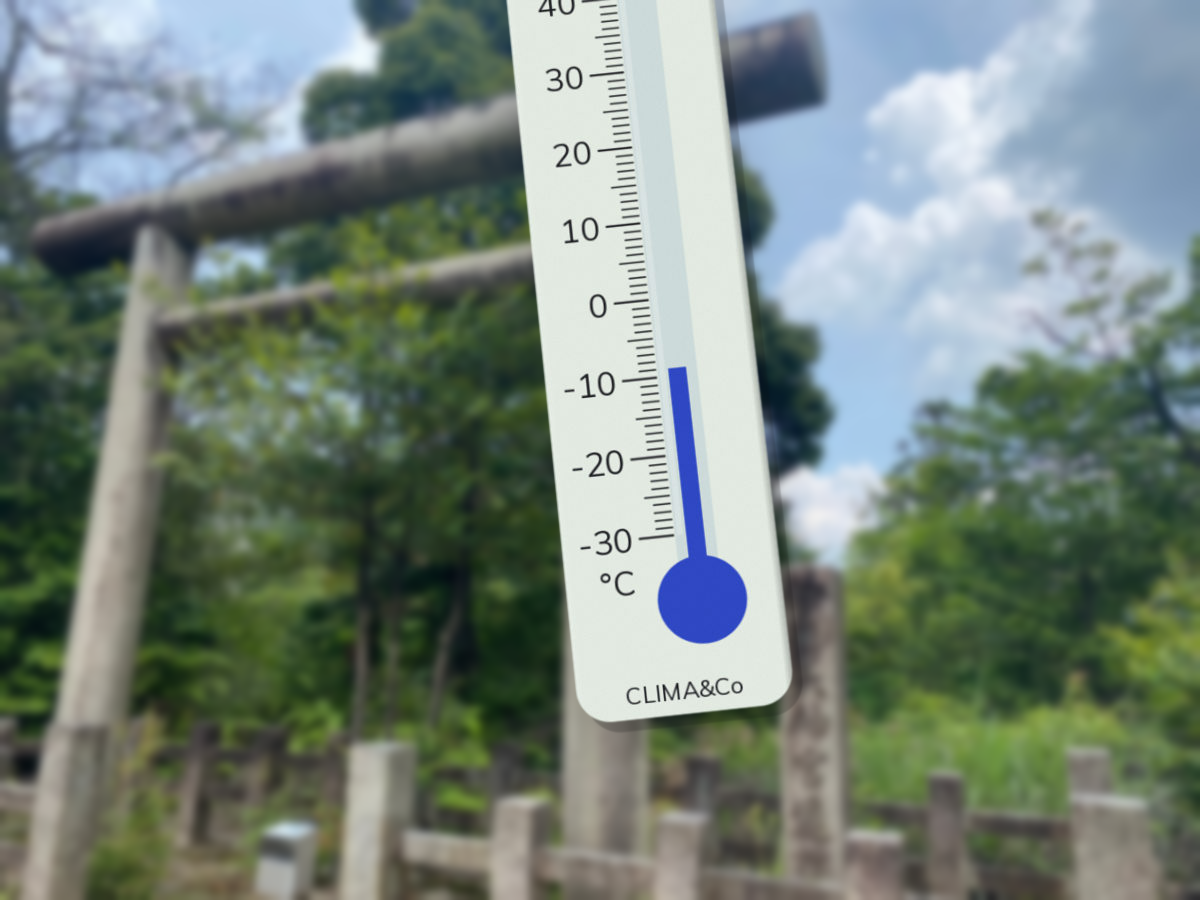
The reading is -9 °C
